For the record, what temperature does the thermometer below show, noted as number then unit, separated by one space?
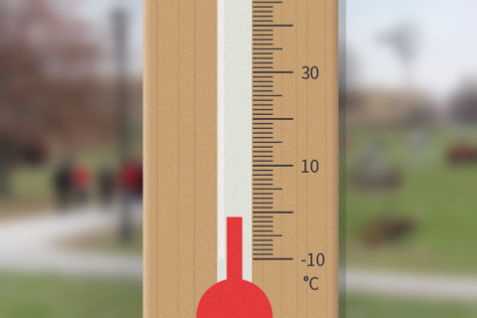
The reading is -1 °C
